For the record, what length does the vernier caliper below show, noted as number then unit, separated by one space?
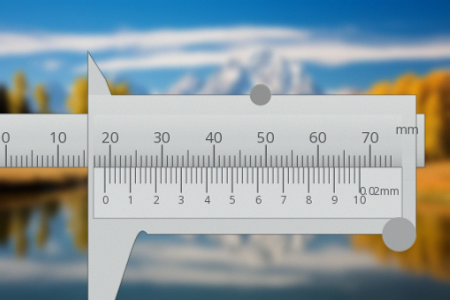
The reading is 19.0 mm
